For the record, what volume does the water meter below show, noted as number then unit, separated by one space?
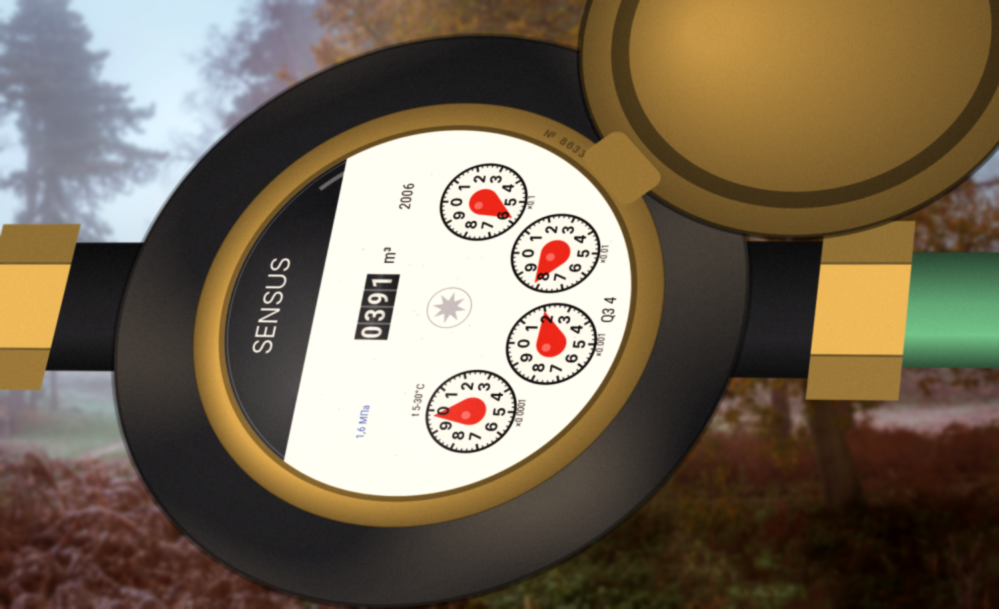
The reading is 391.5819 m³
